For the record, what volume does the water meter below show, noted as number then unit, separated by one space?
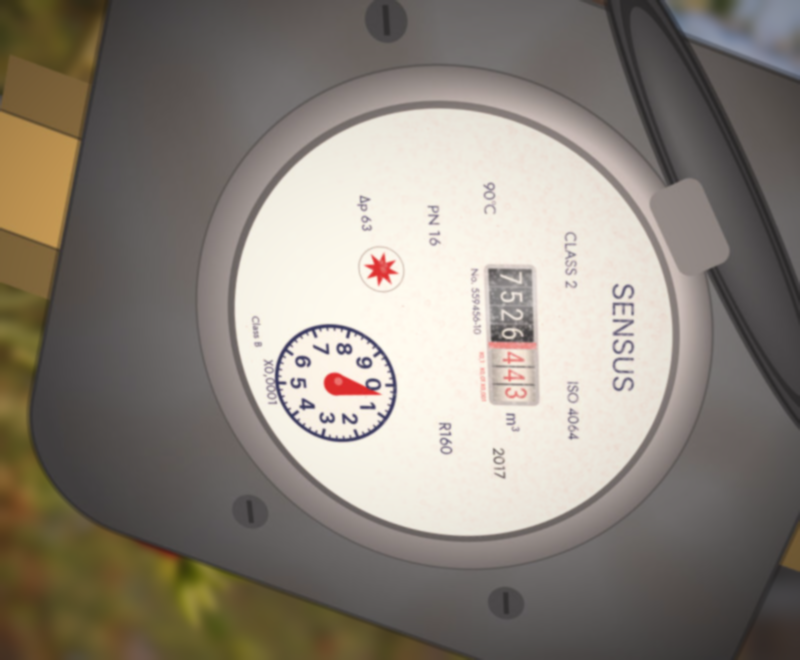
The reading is 7526.4430 m³
